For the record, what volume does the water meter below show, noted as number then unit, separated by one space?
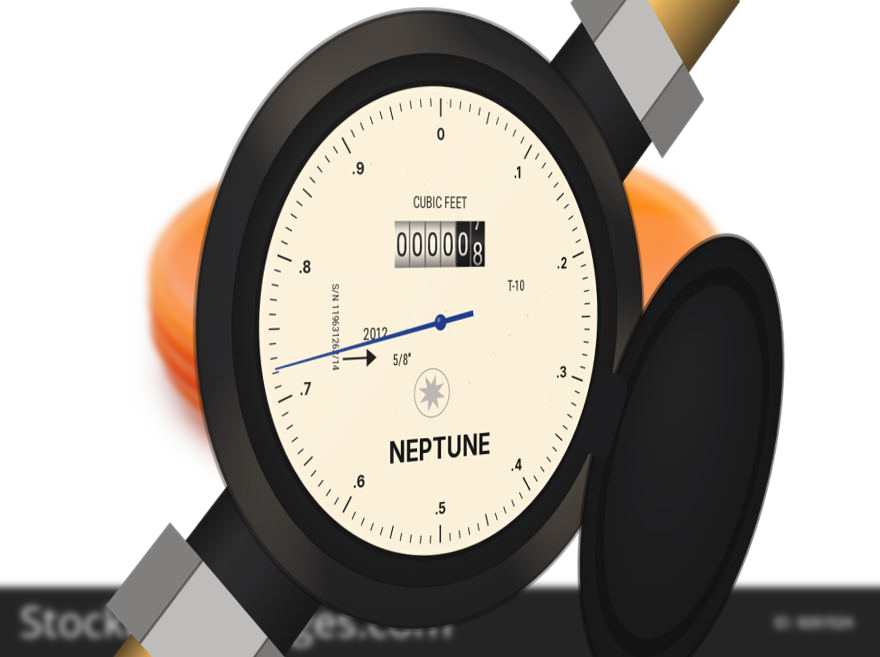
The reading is 7.72 ft³
